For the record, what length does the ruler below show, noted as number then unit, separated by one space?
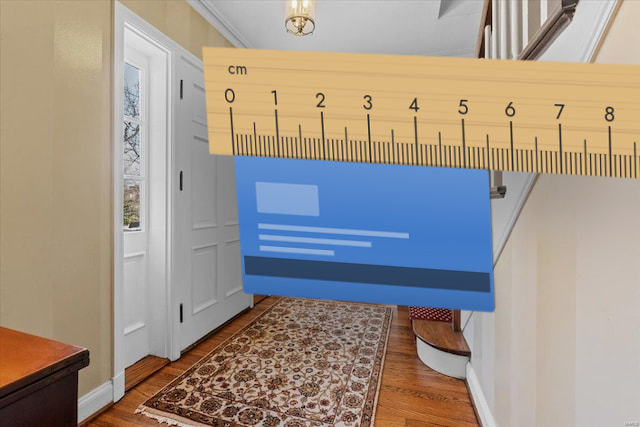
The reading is 5.5 cm
